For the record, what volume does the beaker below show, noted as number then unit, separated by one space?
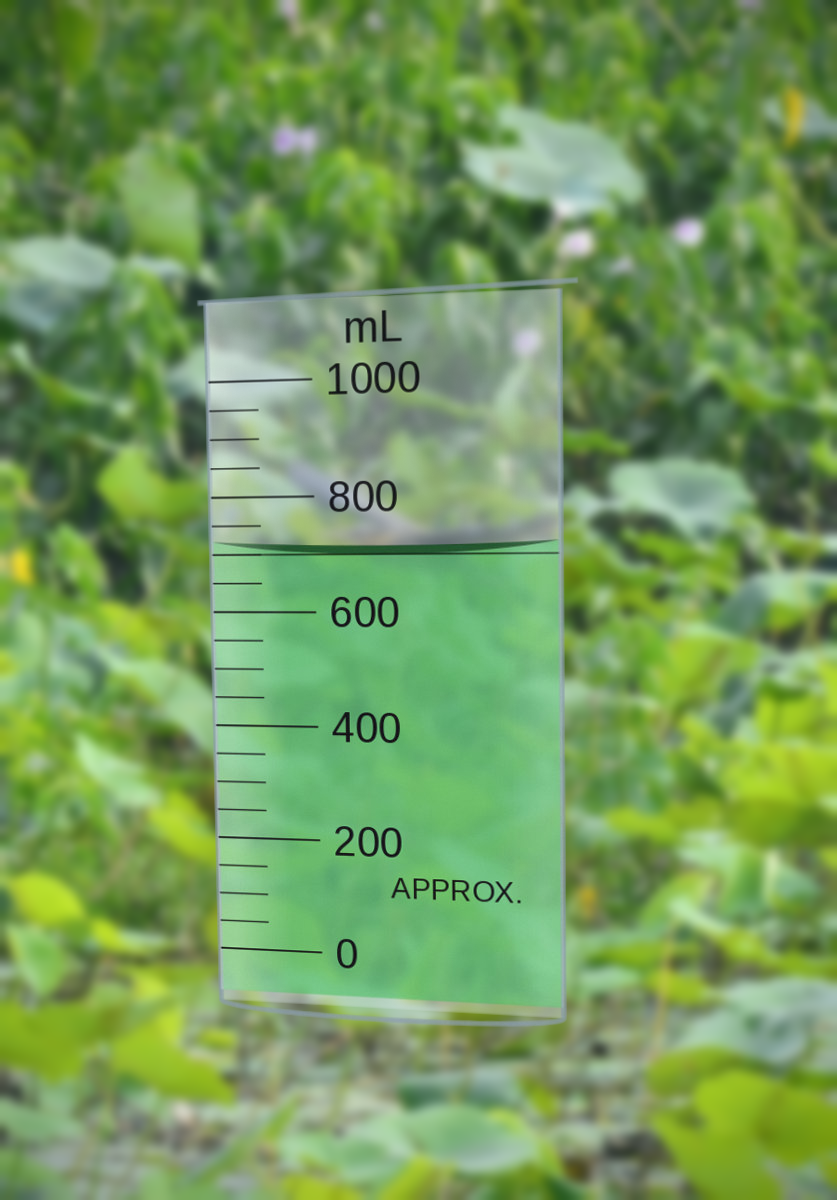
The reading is 700 mL
